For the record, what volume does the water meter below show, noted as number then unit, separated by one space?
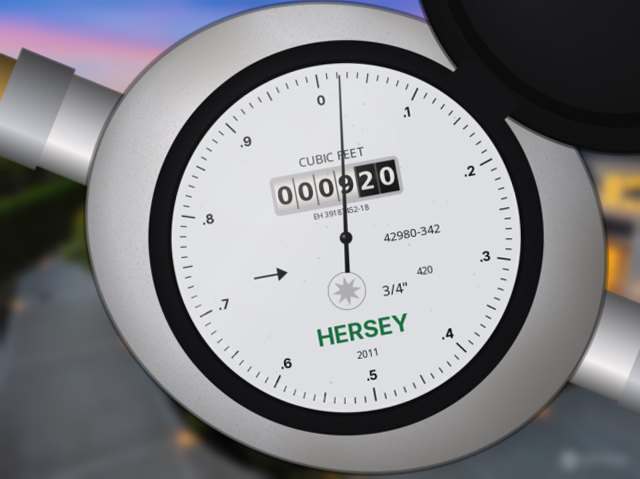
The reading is 920.02 ft³
